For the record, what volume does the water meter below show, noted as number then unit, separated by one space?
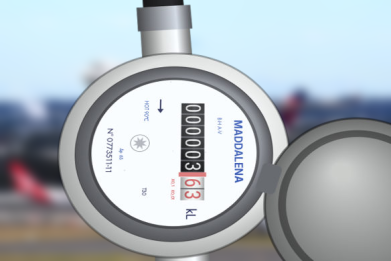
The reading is 3.63 kL
